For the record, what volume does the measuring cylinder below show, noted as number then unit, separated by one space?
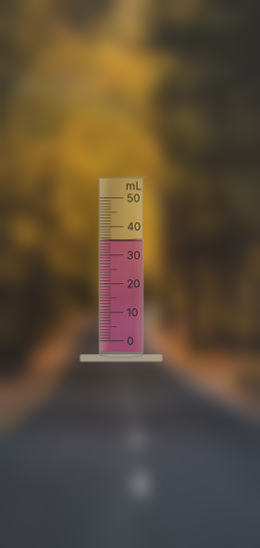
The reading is 35 mL
